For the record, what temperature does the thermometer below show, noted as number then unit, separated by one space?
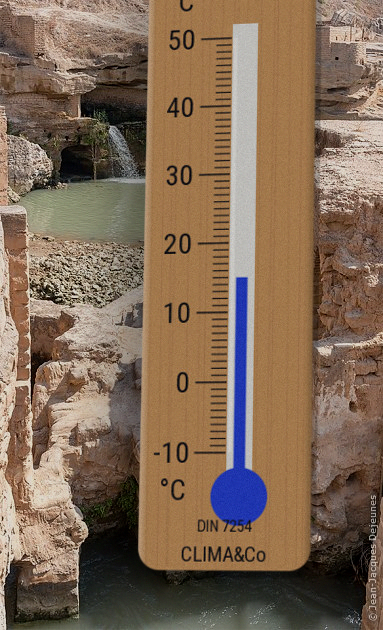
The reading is 15 °C
